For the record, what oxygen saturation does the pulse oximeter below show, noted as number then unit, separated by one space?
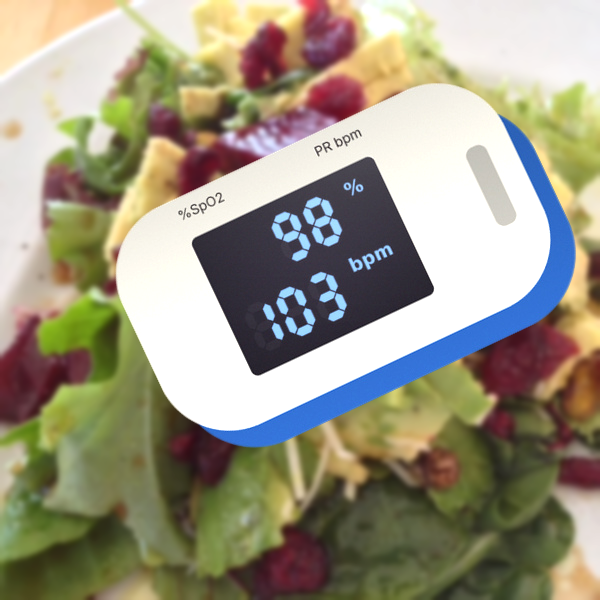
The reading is 98 %
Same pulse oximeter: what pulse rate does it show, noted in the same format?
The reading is 103 bpm
